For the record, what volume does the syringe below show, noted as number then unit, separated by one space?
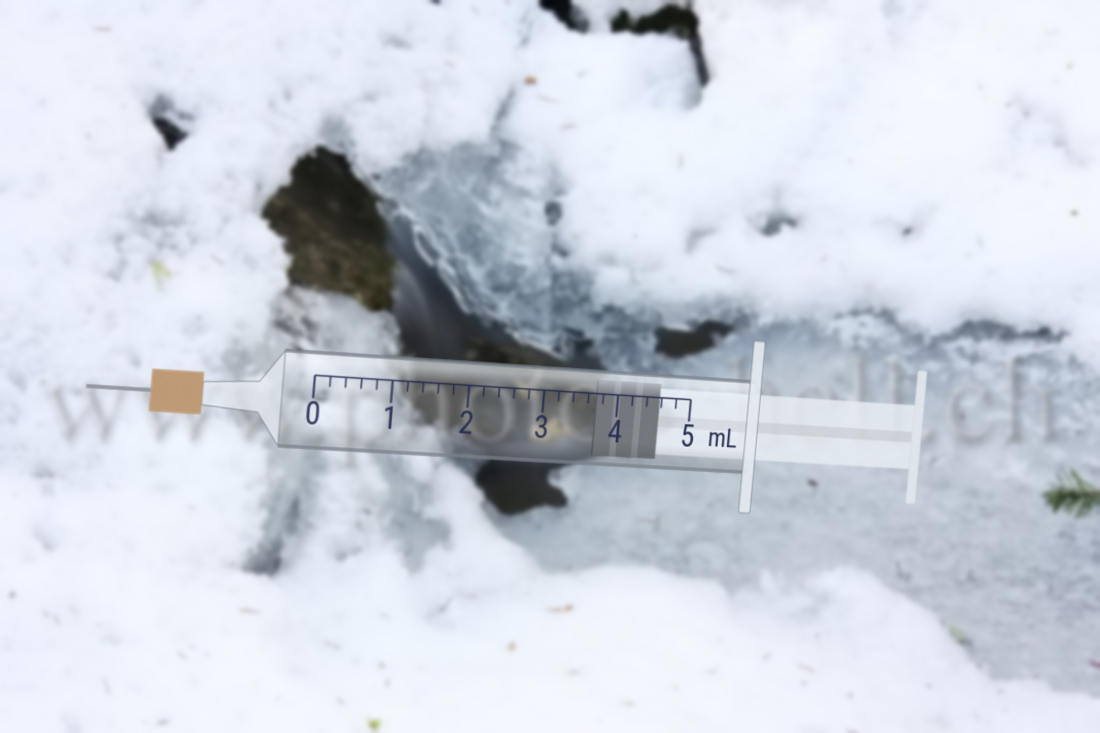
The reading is 3.7 mL
